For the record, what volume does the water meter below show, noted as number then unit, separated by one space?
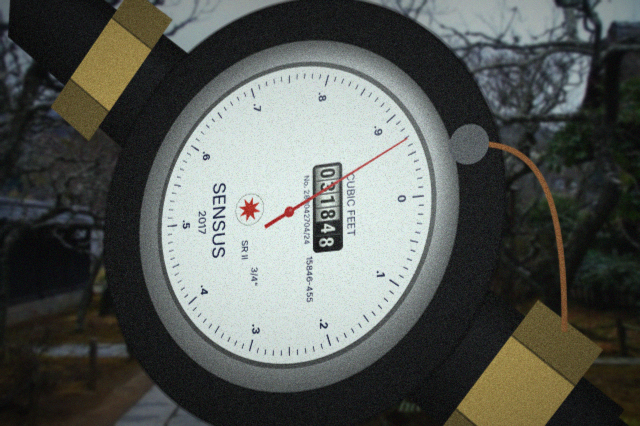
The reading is 31847.93 ft³
